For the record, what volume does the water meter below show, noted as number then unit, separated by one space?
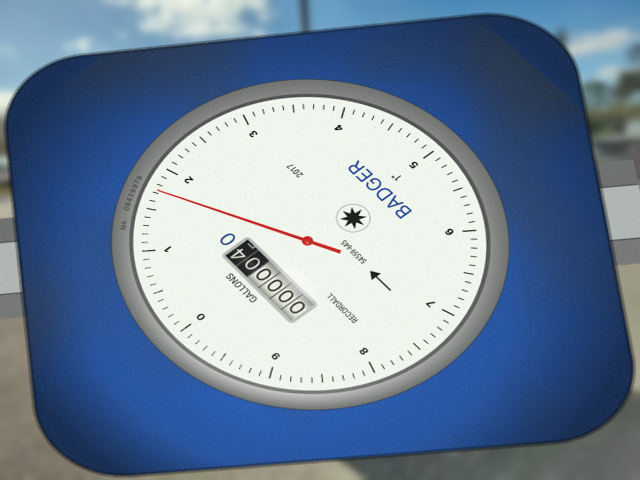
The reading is 41.7 gal
